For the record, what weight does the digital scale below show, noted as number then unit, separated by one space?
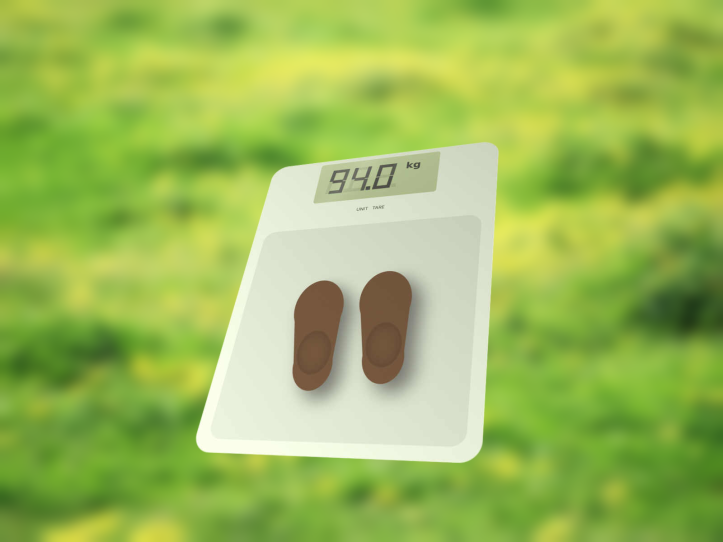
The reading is 94.0 kg
